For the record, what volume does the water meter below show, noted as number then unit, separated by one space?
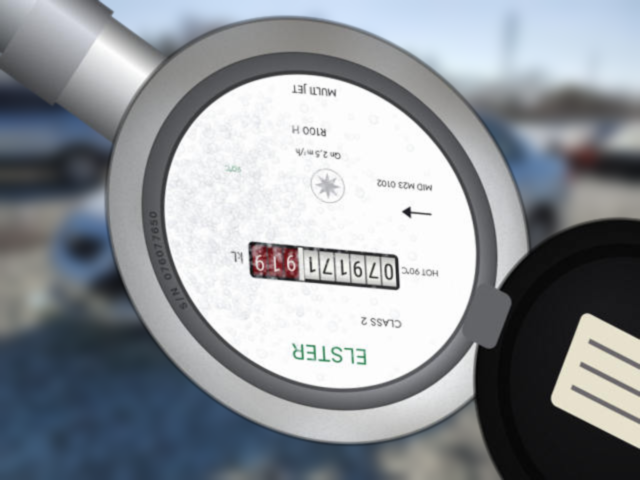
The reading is 79171.919 kL
